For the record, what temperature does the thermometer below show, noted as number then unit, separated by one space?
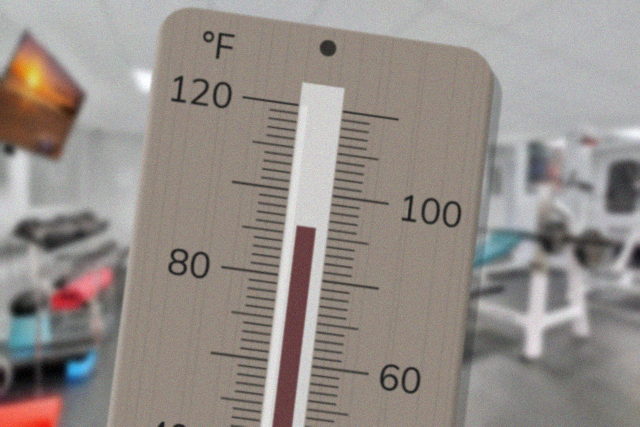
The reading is 92 °F
